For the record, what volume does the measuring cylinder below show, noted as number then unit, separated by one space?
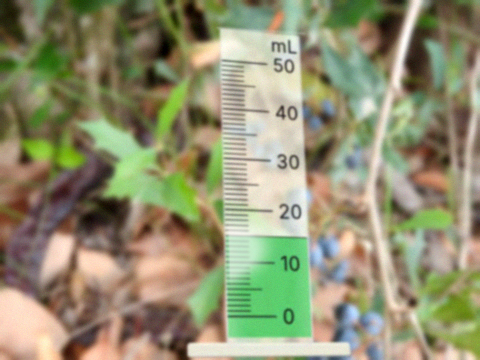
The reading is 15 mL
